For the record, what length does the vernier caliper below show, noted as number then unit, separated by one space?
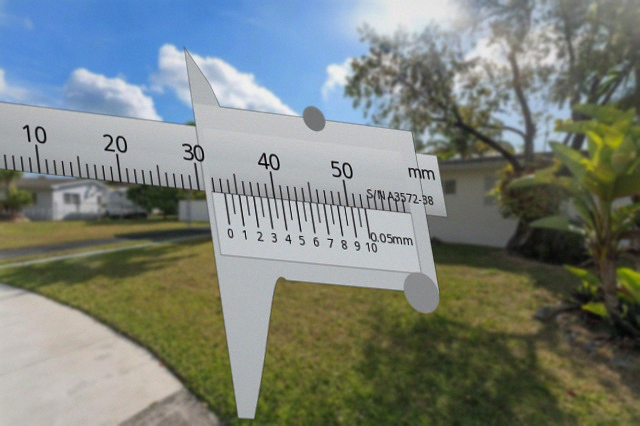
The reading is 33.4 mm
